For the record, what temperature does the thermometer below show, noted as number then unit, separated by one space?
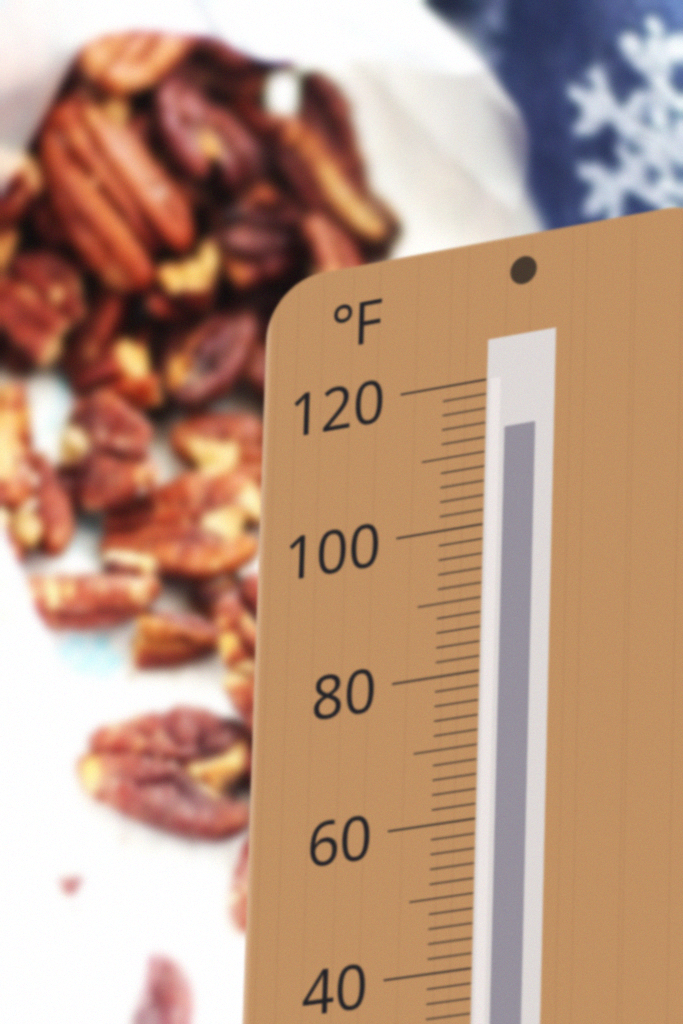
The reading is 113 °F
